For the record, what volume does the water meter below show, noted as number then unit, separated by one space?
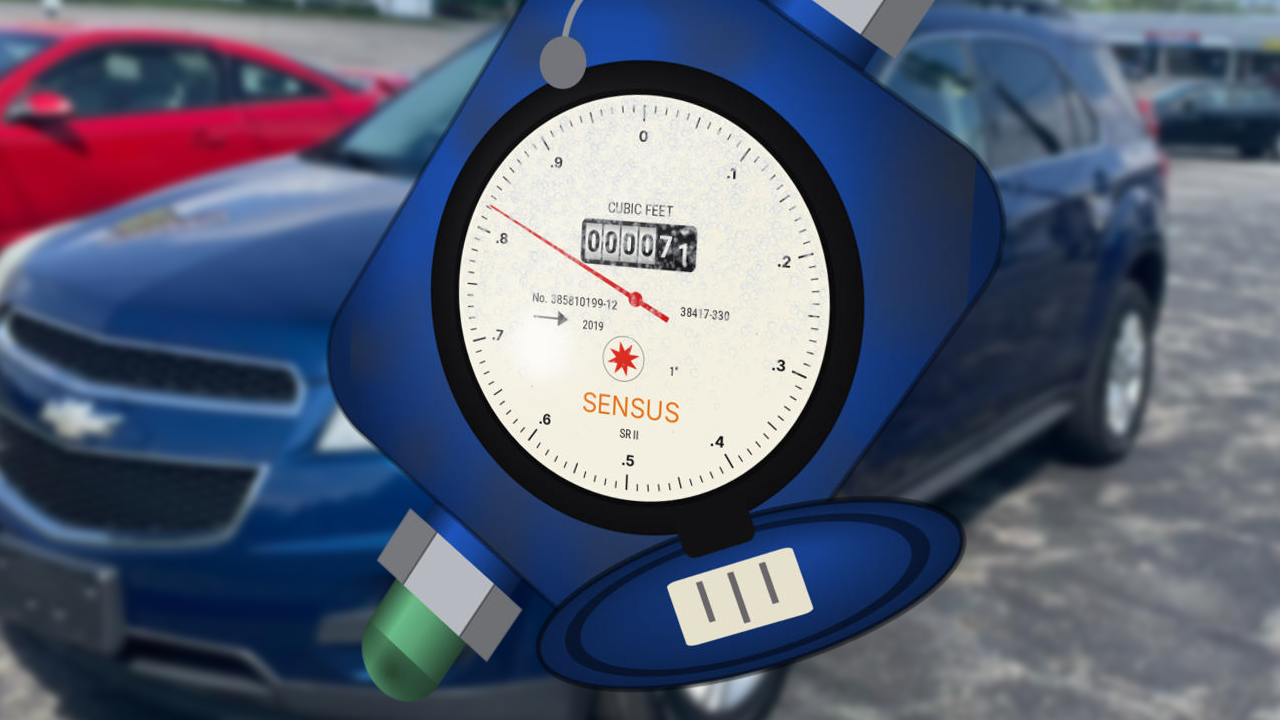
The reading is 70.82 ft³
